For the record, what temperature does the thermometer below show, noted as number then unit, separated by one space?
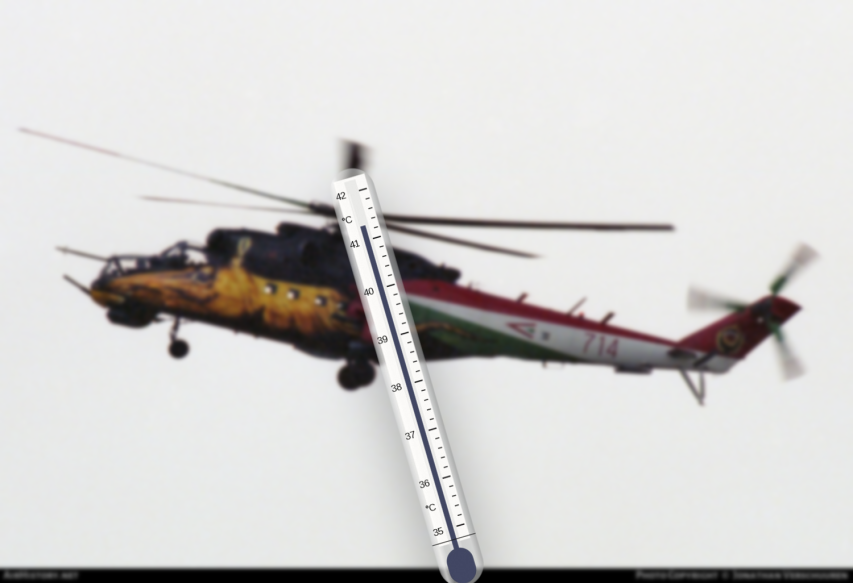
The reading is 41.3 °C
